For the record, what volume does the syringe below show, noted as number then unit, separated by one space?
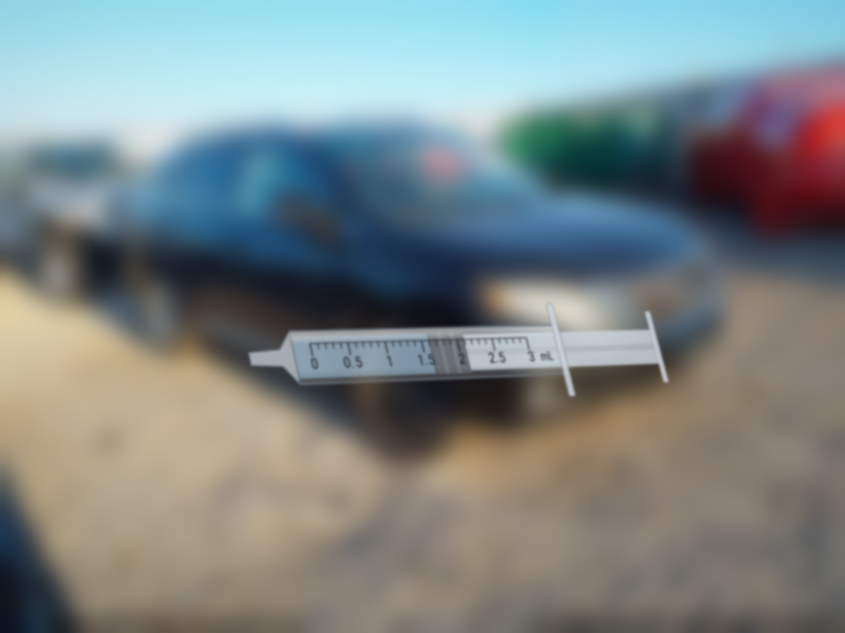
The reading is 1.6 mL
